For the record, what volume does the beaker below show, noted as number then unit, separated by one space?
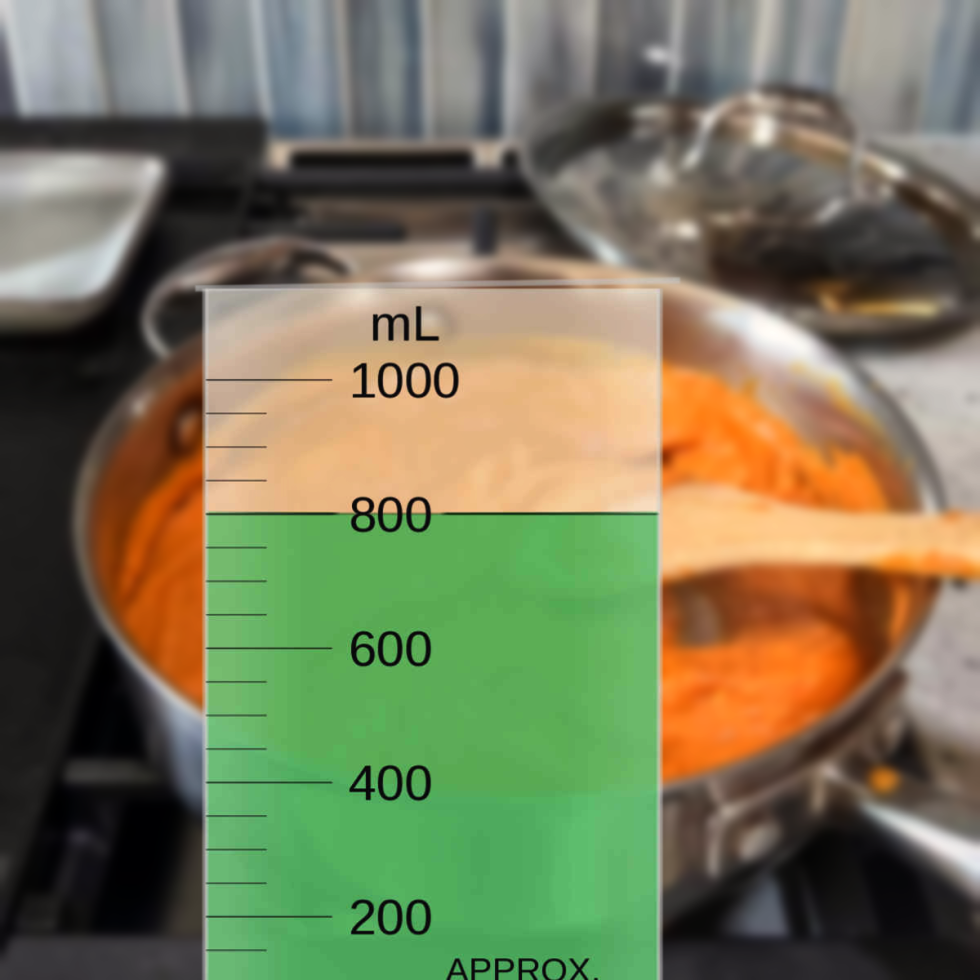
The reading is 800 mL
